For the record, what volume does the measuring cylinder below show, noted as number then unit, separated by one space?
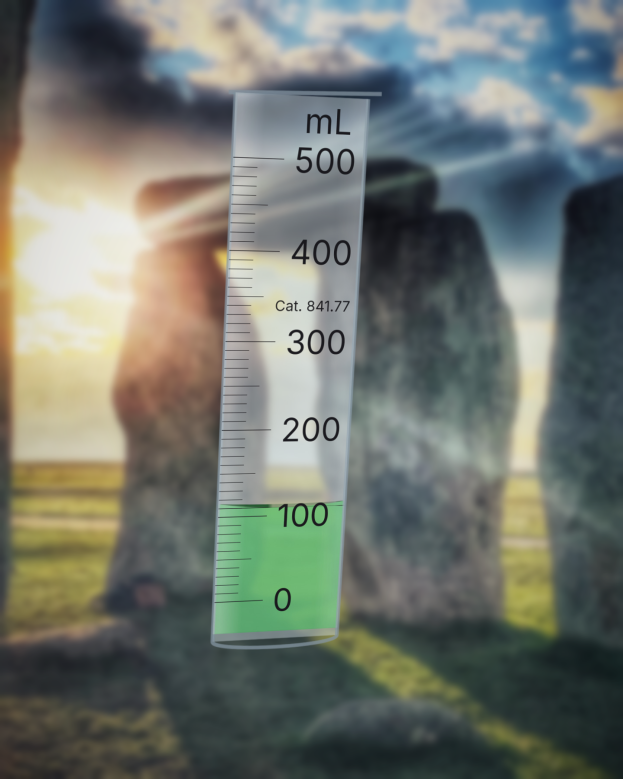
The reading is 110 mL
